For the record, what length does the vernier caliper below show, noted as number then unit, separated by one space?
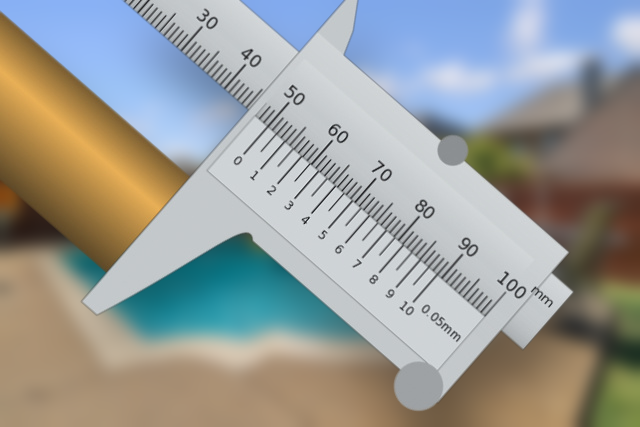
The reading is 50.0 mm
